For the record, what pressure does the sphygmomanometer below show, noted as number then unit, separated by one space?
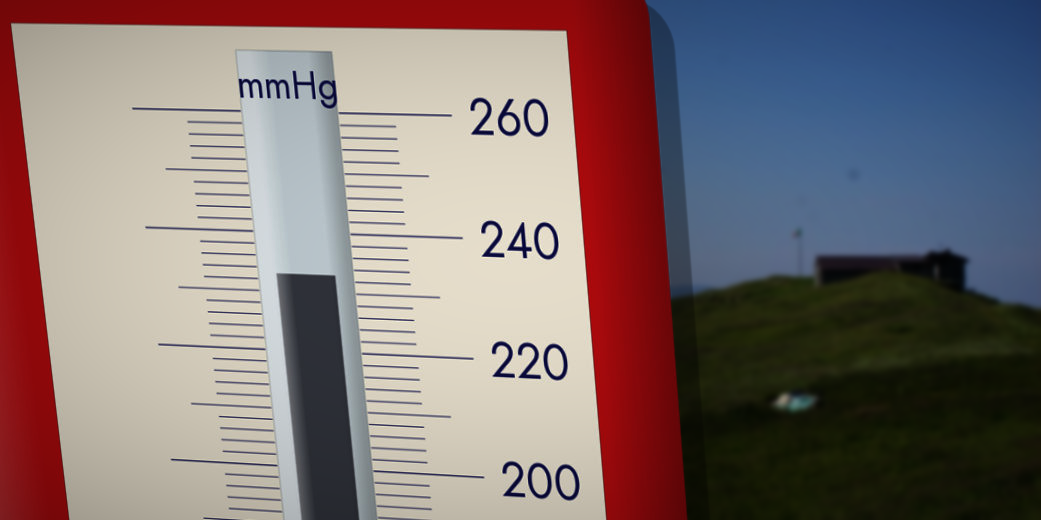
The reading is 233 mmHg
